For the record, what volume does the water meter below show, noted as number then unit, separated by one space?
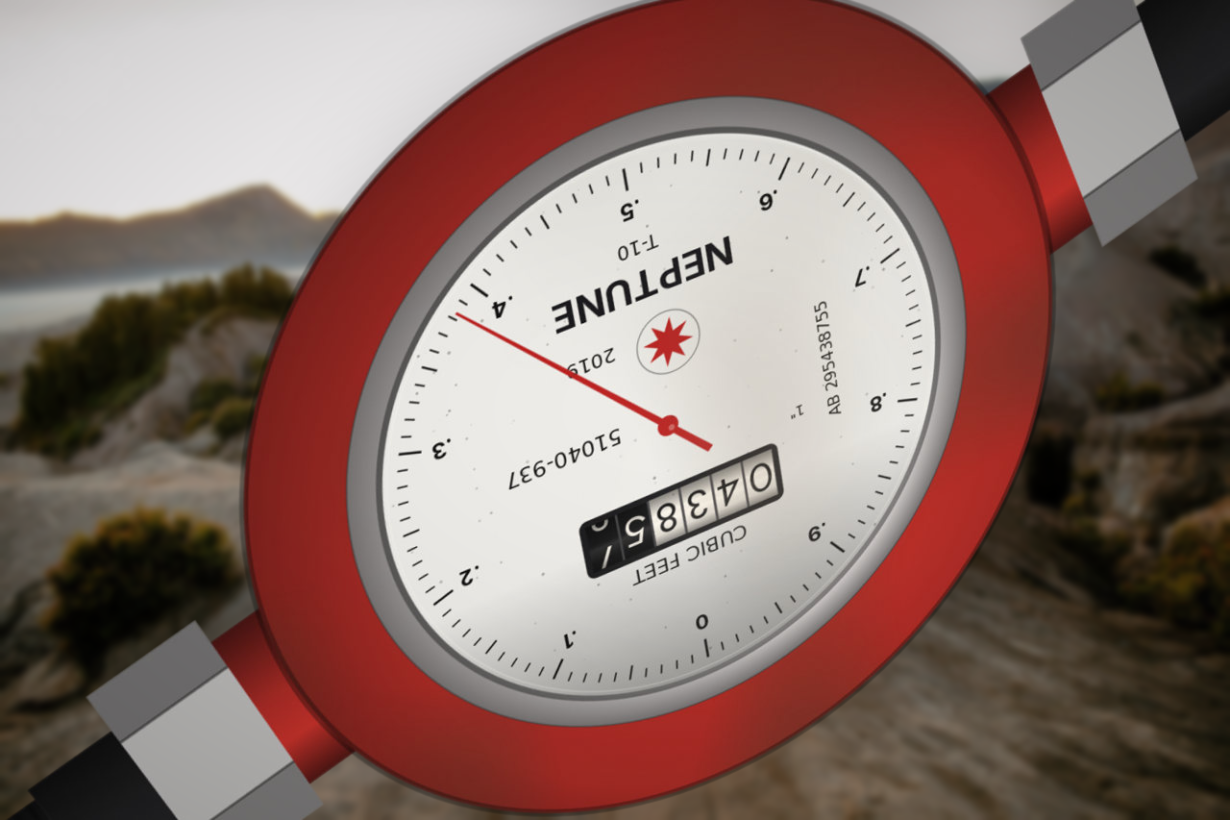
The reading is 43857.38 ft³
